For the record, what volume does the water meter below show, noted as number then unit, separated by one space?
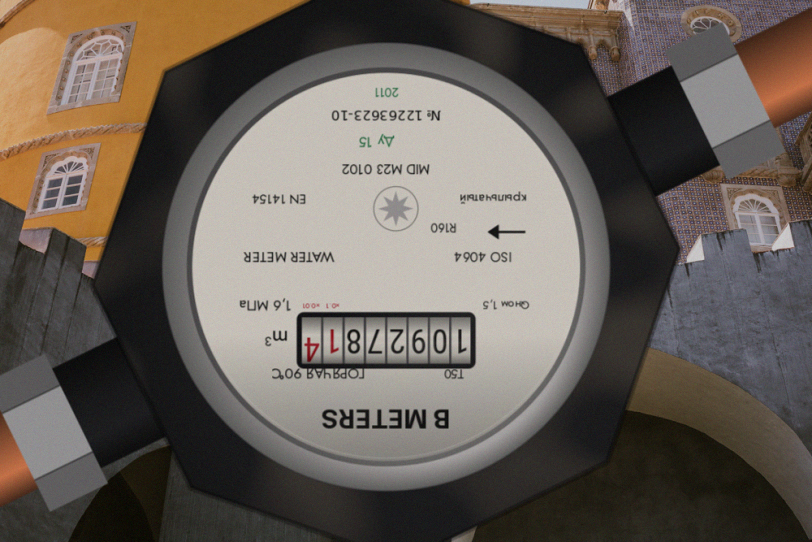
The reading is 109278.14 m³
